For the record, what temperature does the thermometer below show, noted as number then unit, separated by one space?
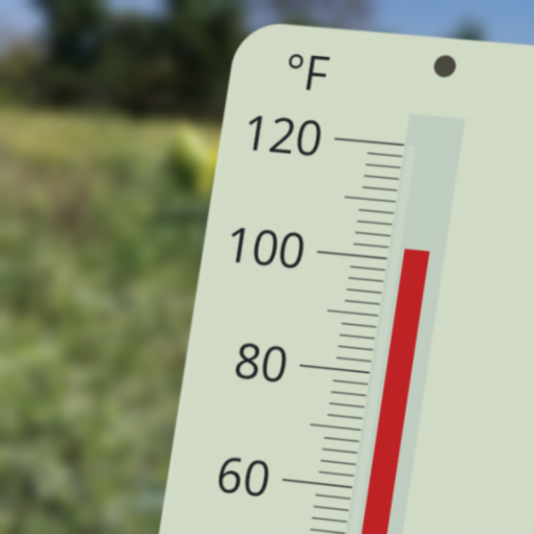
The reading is 102 °F
